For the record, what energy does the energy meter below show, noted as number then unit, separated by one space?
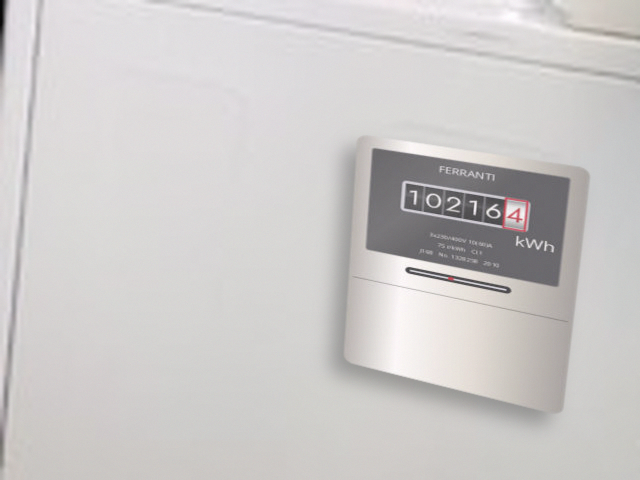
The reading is 10216.4 kWh
